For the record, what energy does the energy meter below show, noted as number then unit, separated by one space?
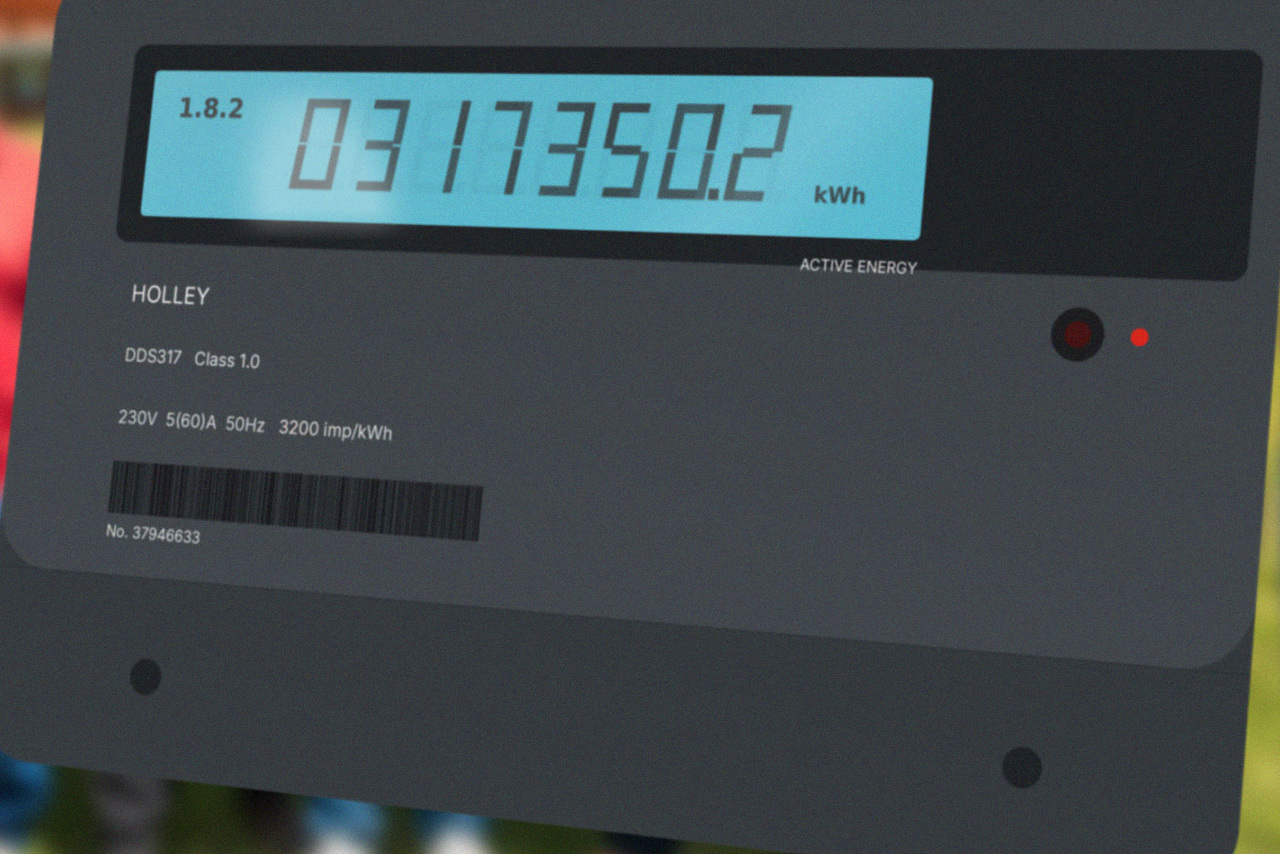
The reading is 317350.2 kWh
